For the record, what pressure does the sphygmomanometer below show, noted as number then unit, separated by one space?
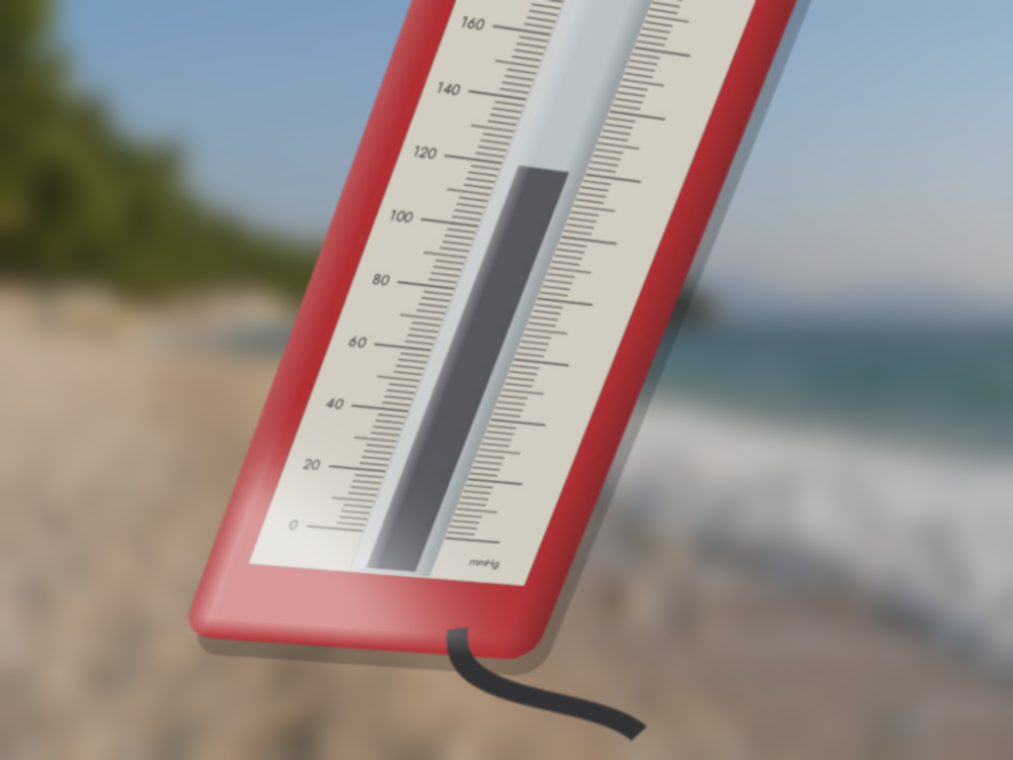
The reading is 120 mmHg
